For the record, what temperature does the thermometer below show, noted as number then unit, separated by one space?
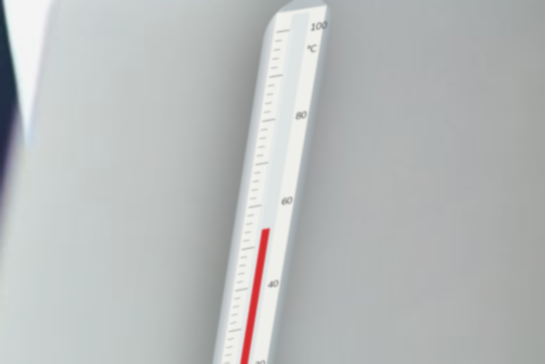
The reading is 54 °C
